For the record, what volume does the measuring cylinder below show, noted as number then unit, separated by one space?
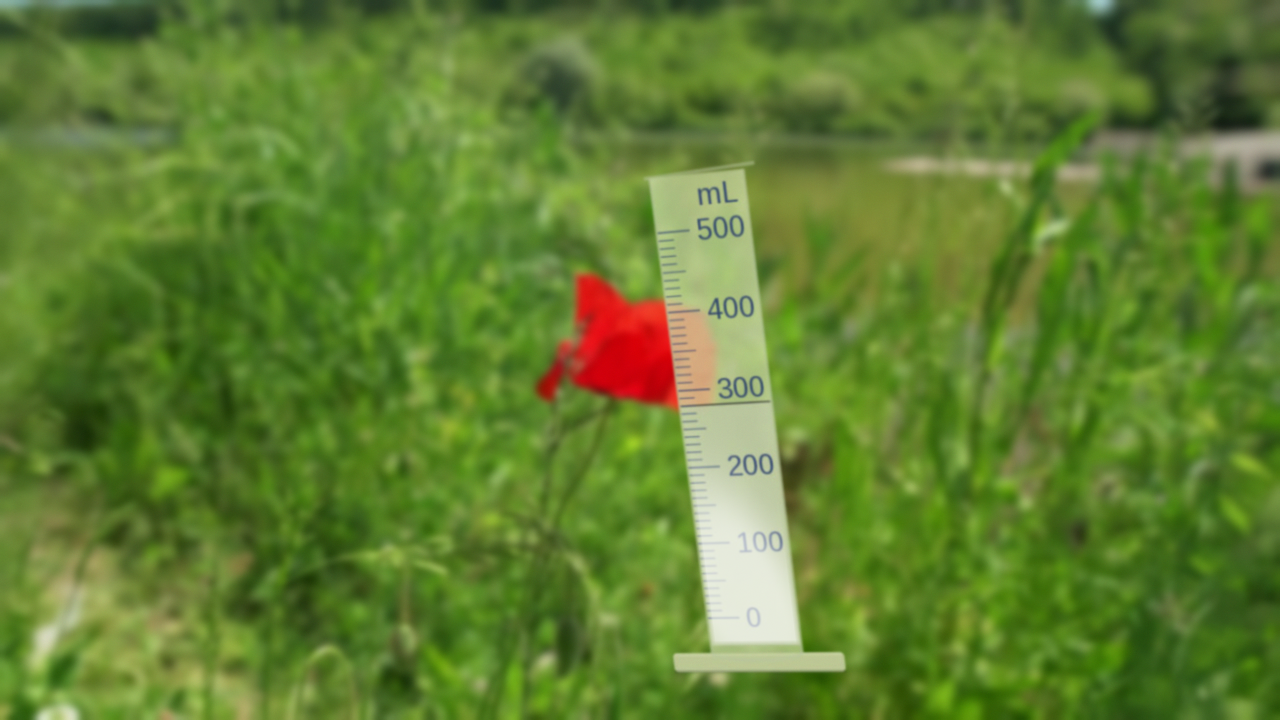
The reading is 280 mL
